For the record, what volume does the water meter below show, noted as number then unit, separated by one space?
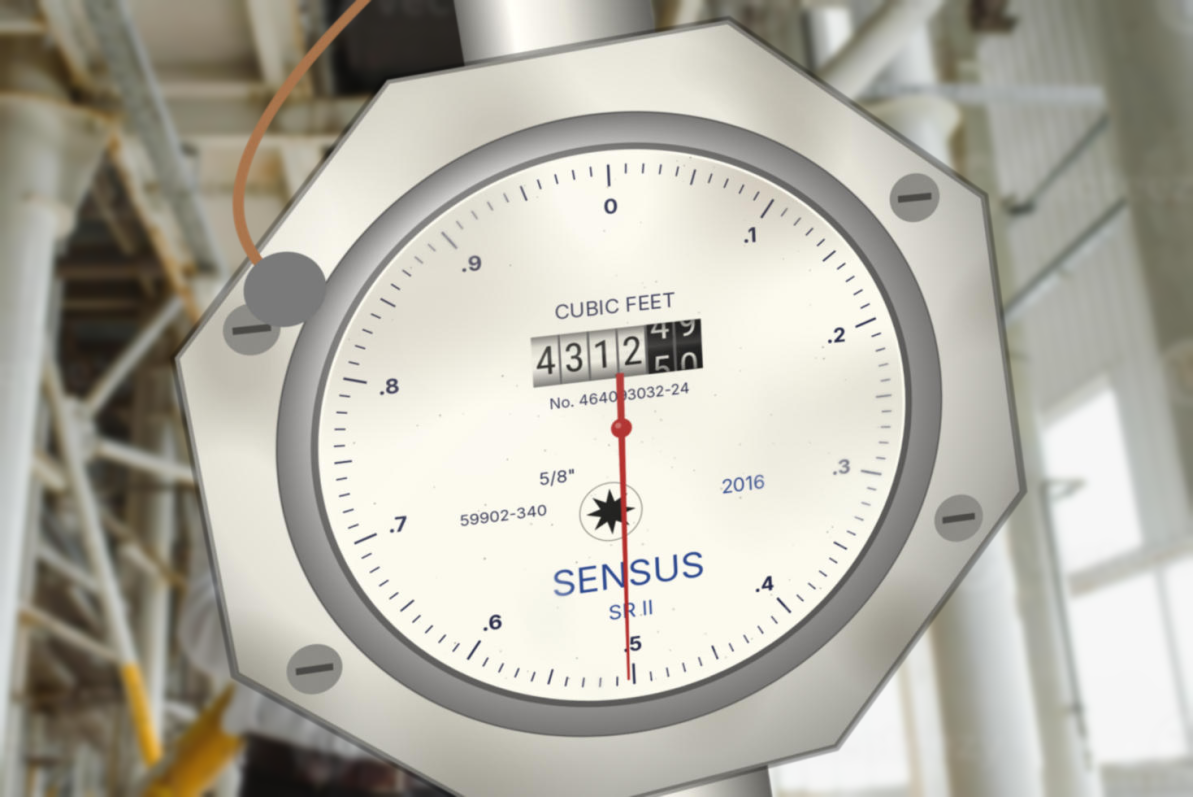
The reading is 431249.50 ft³
